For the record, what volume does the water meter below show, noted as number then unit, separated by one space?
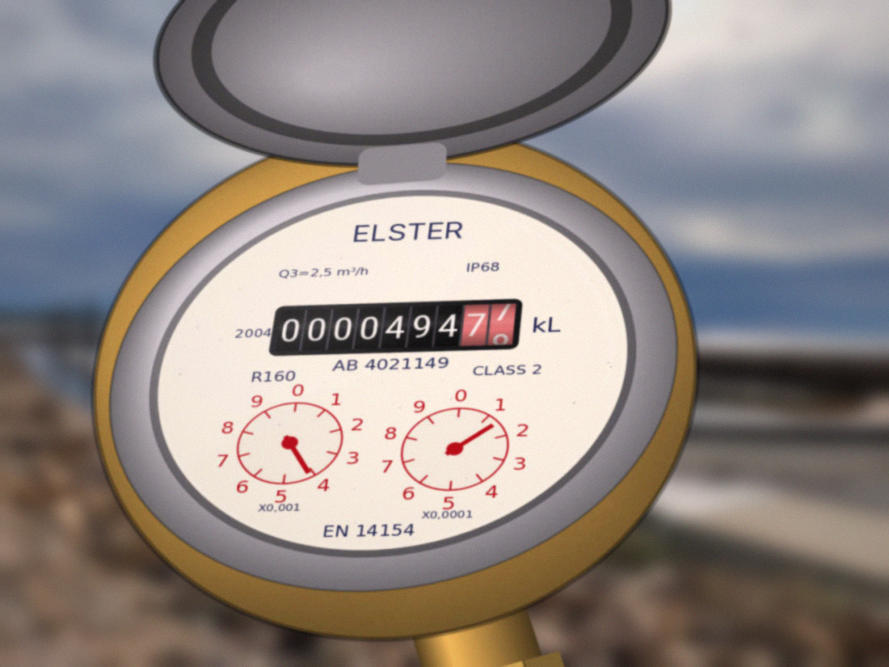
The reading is 494.7741 kL
